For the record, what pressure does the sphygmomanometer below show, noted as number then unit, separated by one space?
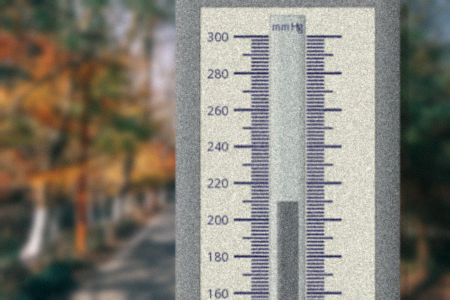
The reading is 210 mmHg
